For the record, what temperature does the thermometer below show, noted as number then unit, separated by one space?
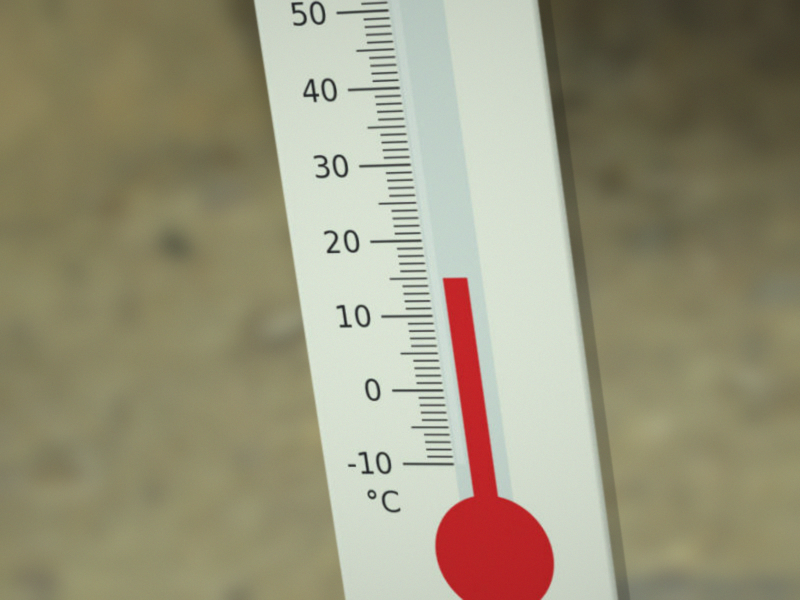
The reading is 15 °C
